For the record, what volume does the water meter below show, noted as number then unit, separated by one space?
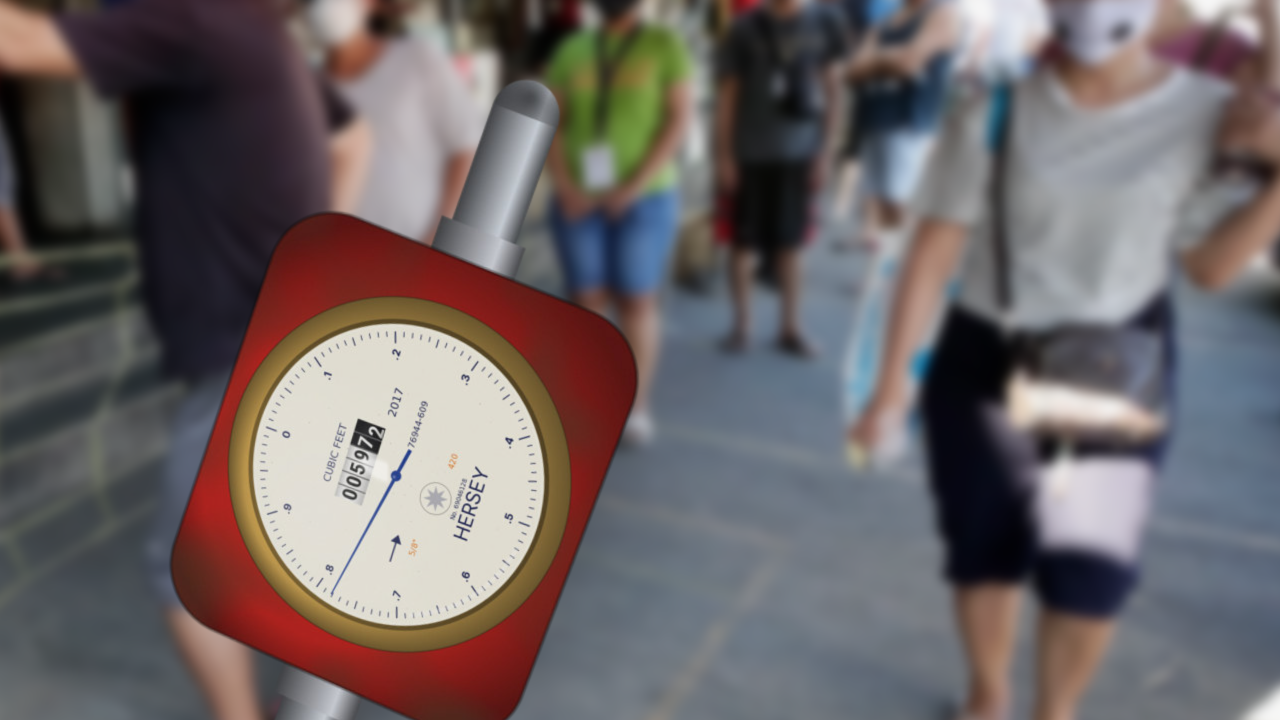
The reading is 5971.78 ft³
